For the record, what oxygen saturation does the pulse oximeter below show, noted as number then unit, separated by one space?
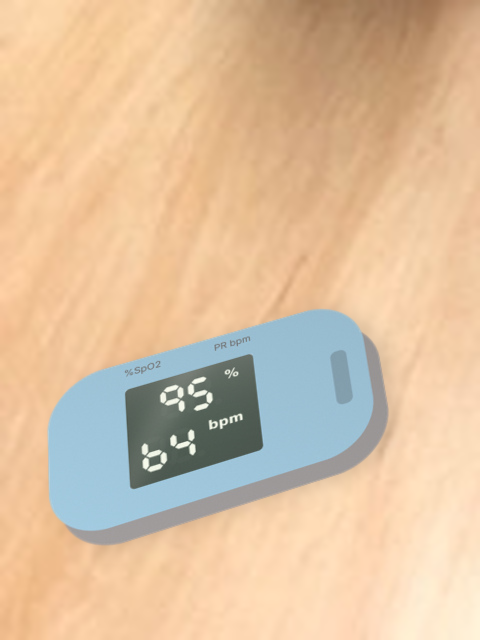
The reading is 95 %
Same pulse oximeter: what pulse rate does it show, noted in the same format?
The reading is 64 bpm
